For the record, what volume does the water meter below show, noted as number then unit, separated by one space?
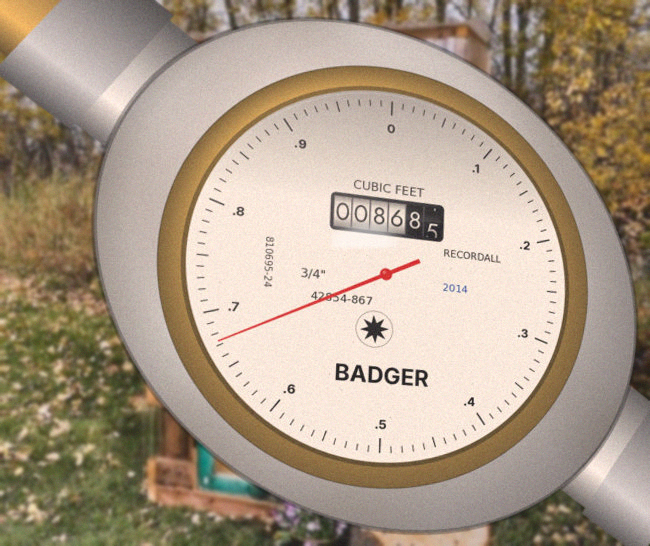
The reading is 8684.67 ft³
